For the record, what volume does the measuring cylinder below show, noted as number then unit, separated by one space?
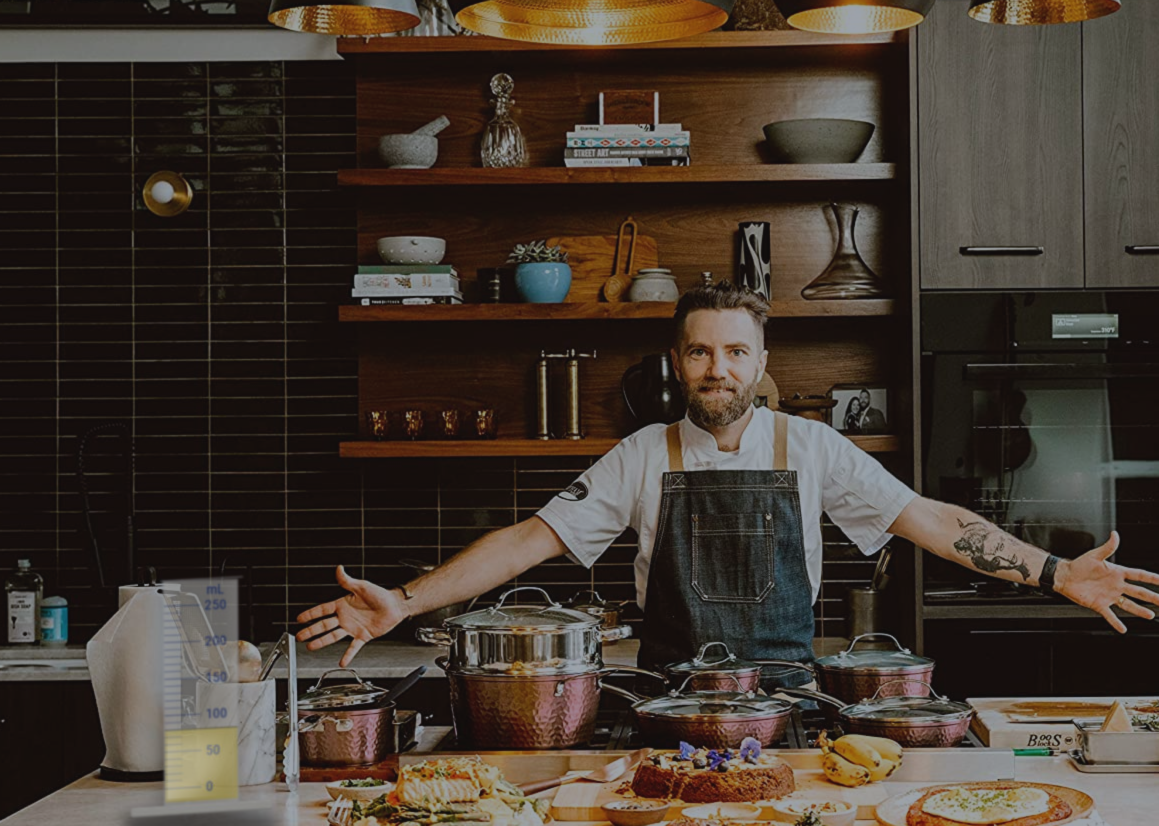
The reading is 80 mL
